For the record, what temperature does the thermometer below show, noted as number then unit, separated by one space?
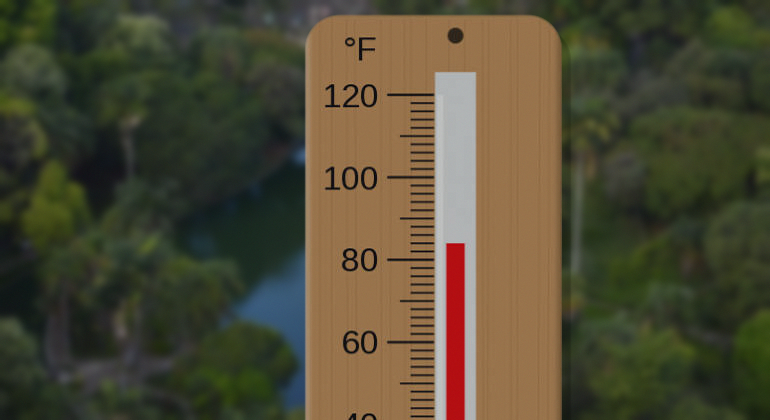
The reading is 84 °F
